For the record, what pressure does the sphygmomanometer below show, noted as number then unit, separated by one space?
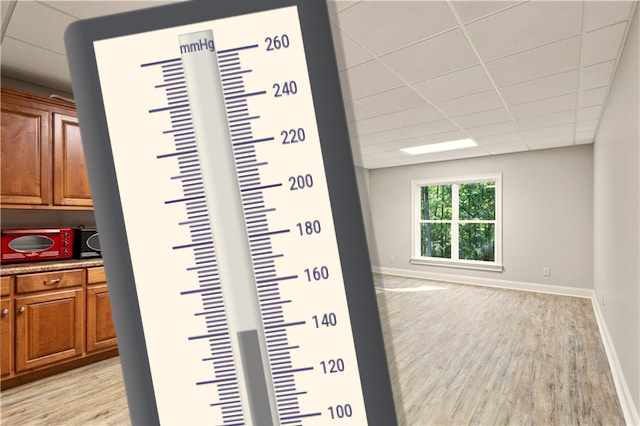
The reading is 140 mmHg
